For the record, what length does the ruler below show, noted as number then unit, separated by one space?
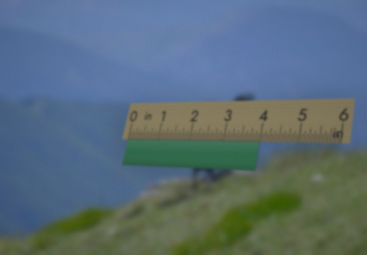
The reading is 4 in
